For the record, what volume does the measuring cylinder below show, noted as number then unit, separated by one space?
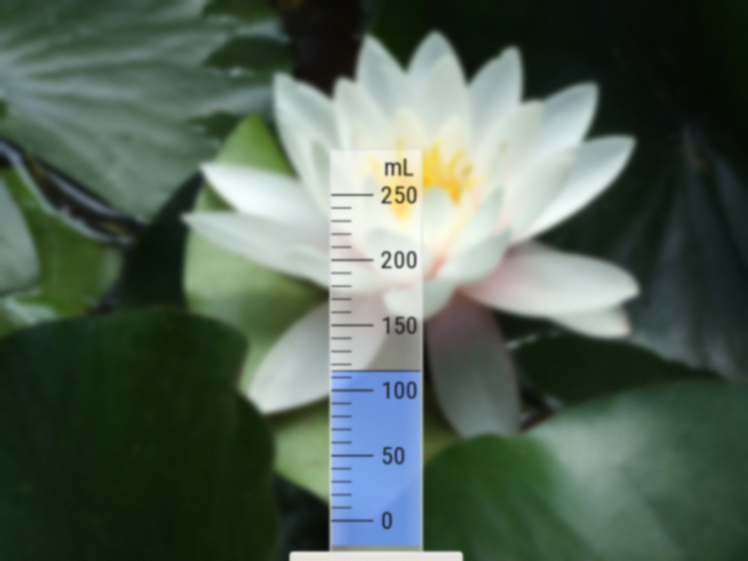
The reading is 115 mL
